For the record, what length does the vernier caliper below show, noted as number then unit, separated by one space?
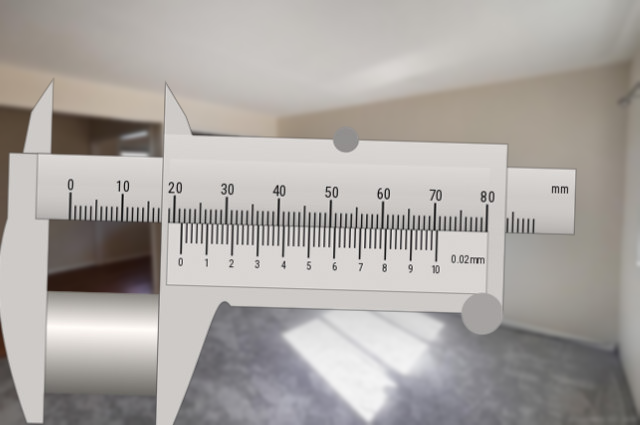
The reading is 21.5 mm
